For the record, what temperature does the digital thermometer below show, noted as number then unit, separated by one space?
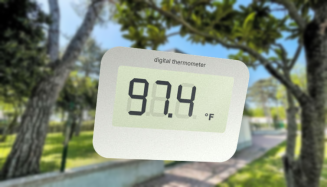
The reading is 97.4 °F
